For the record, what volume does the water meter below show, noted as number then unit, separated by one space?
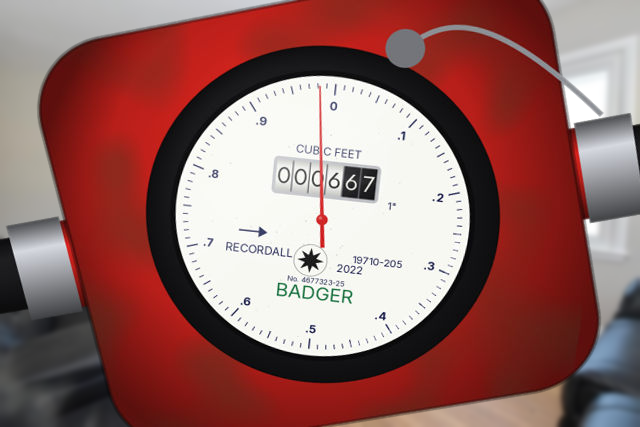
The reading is 666.98 ft³
